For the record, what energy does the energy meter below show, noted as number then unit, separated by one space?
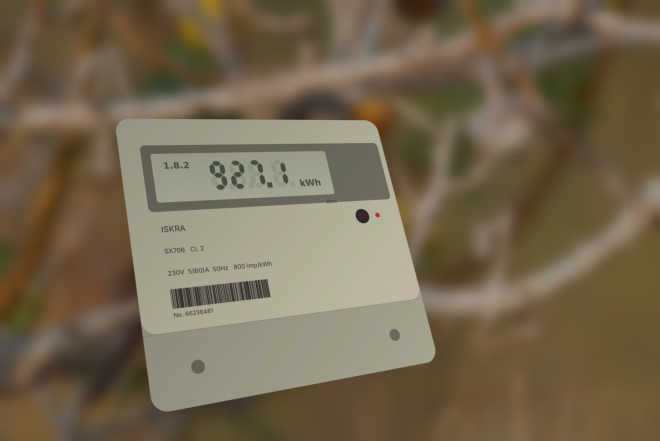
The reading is 927.1 kWh
